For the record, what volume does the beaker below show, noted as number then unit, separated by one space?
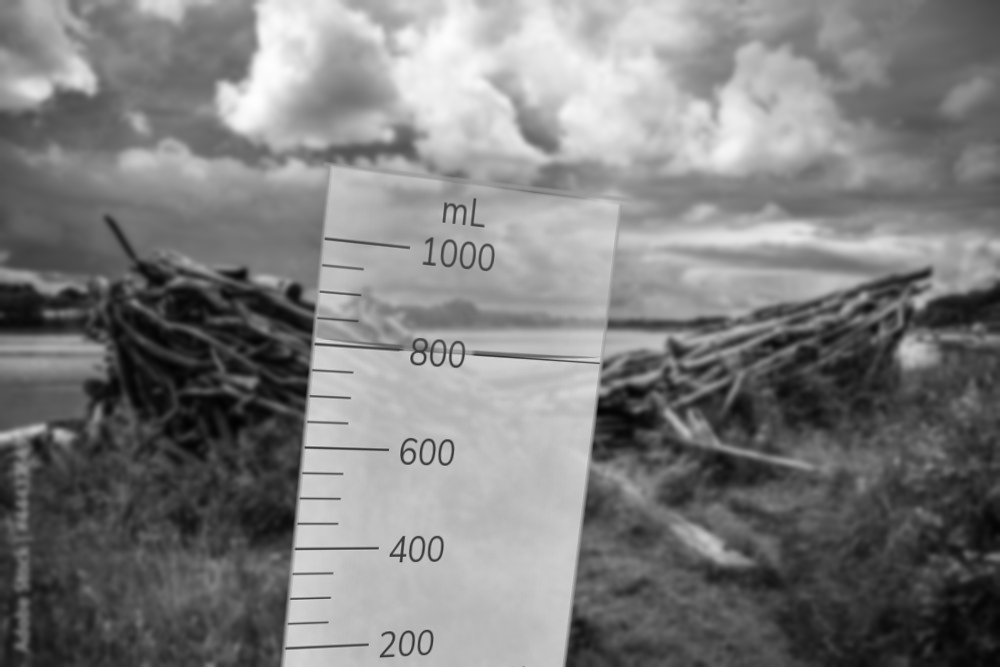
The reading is 800 mL
